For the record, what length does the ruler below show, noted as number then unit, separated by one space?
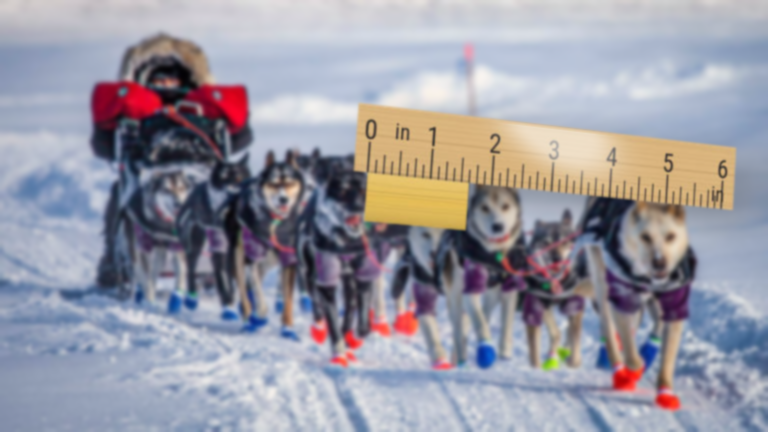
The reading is 1.625 in
